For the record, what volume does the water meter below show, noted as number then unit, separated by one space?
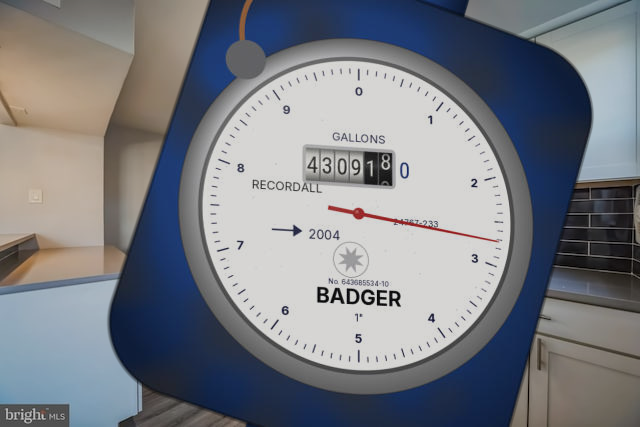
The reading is 4309182.7 gal
